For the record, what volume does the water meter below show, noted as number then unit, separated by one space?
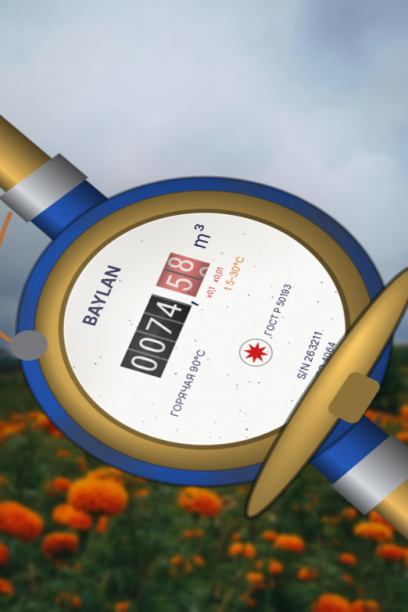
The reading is 74.58 m³
